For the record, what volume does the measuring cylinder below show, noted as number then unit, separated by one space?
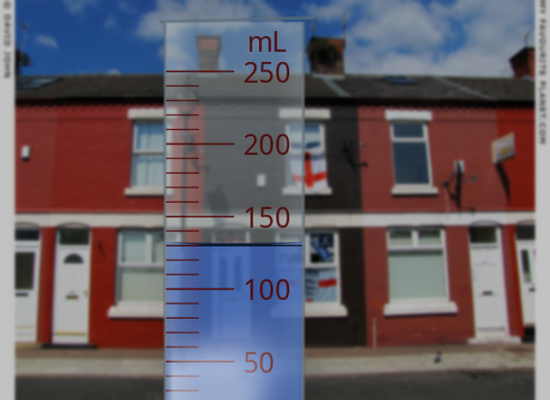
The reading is 130 mL
